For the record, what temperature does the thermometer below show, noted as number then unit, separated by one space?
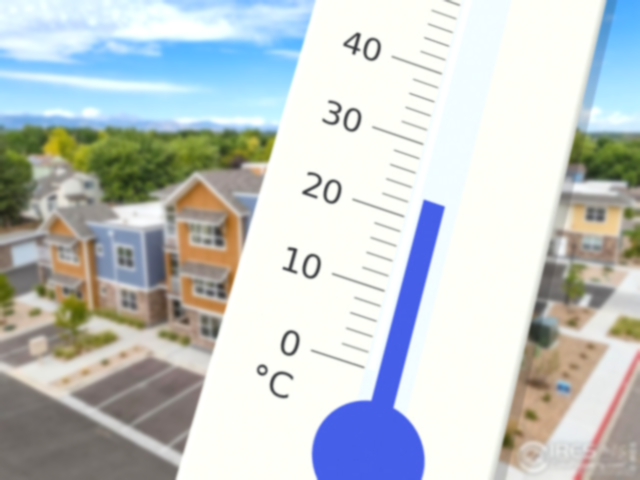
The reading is 23 °C
